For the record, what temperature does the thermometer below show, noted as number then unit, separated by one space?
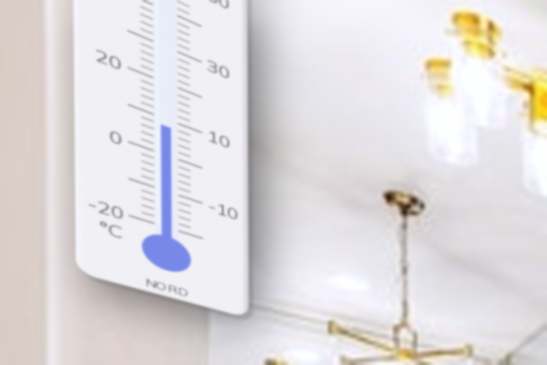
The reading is 8 °C
